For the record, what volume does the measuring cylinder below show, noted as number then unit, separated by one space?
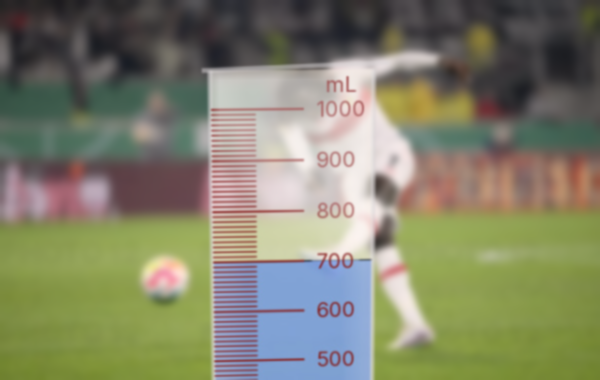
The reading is 700 mL
